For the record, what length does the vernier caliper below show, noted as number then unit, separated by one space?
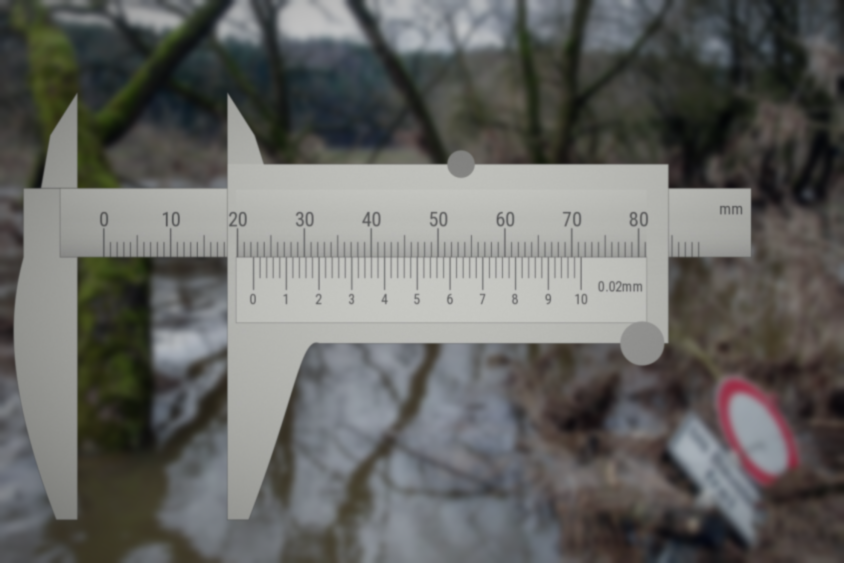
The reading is 22.4 mm
